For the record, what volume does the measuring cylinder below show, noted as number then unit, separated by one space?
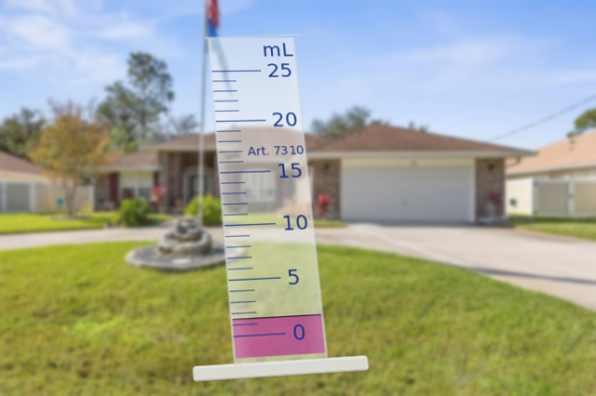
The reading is 1.5 mL
